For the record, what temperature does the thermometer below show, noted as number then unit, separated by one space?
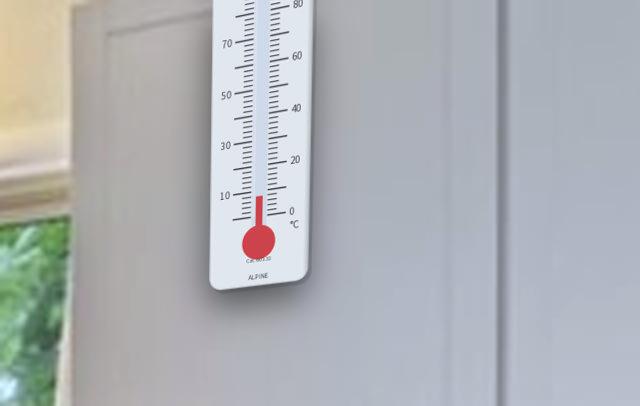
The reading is 8 °C
